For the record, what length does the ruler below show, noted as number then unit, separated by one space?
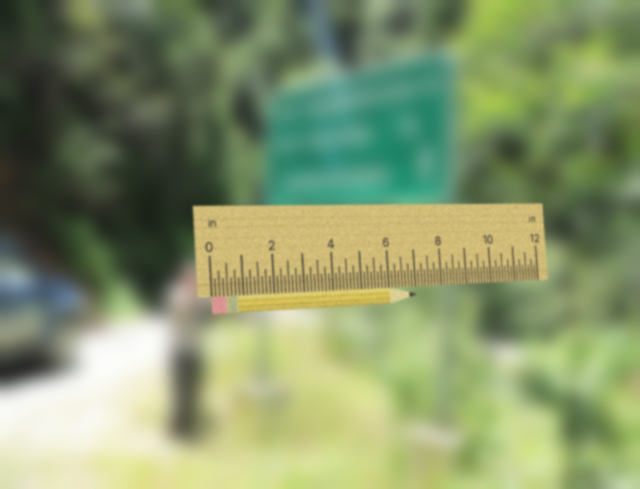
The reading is 7 in
